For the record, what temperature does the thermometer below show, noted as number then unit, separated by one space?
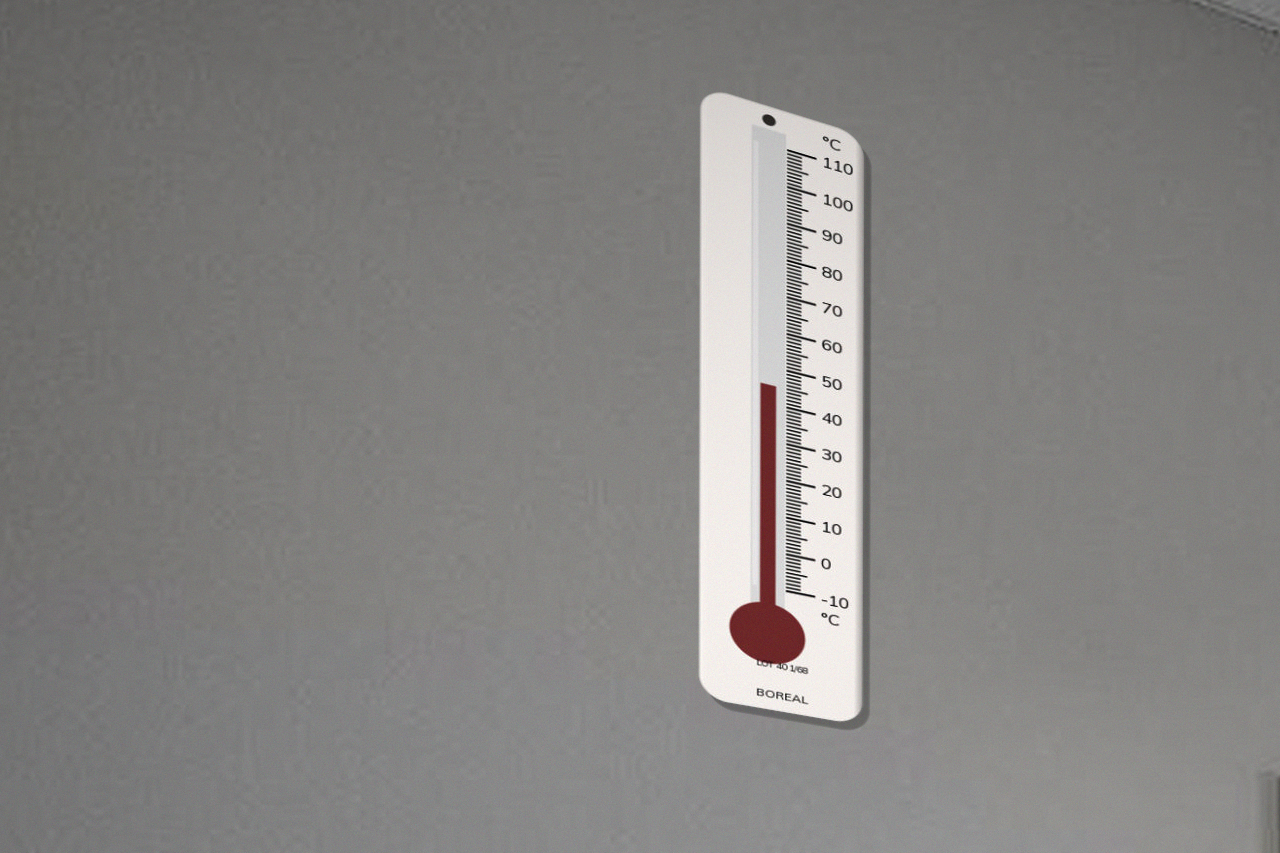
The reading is 45 °C
